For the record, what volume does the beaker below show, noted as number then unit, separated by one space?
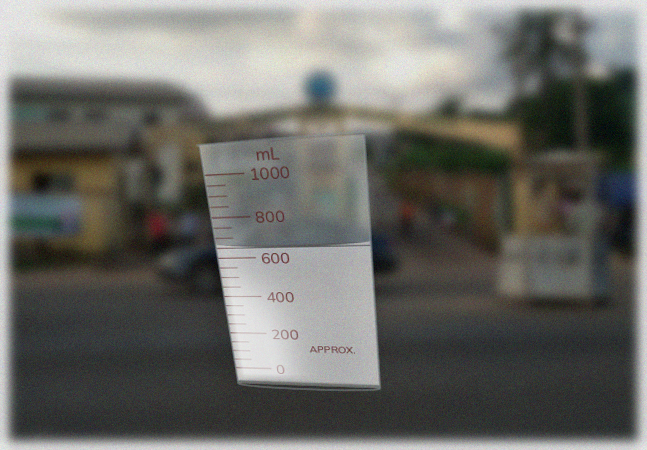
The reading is 650 mL
